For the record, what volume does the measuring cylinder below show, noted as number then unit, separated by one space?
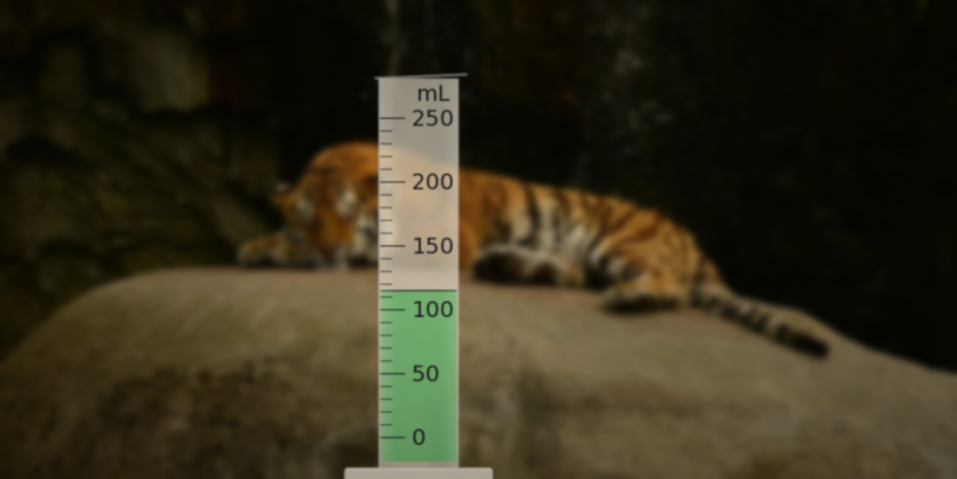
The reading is 115 mL
